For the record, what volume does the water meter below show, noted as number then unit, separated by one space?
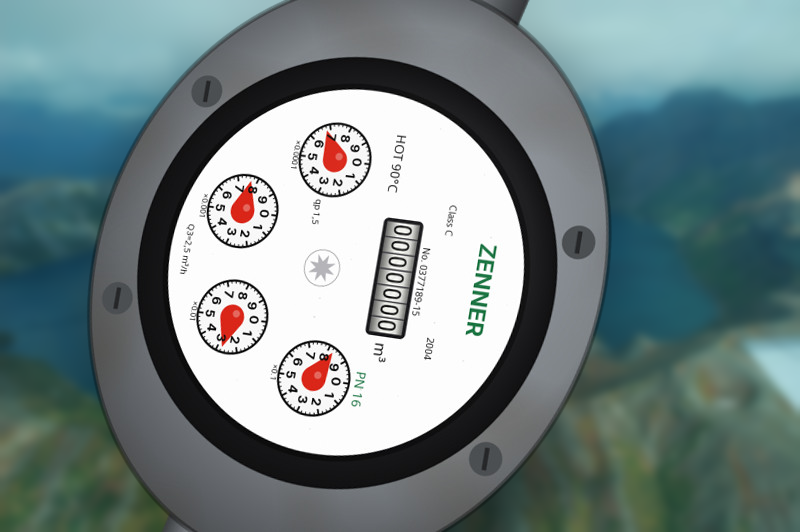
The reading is 0.8276 m³
